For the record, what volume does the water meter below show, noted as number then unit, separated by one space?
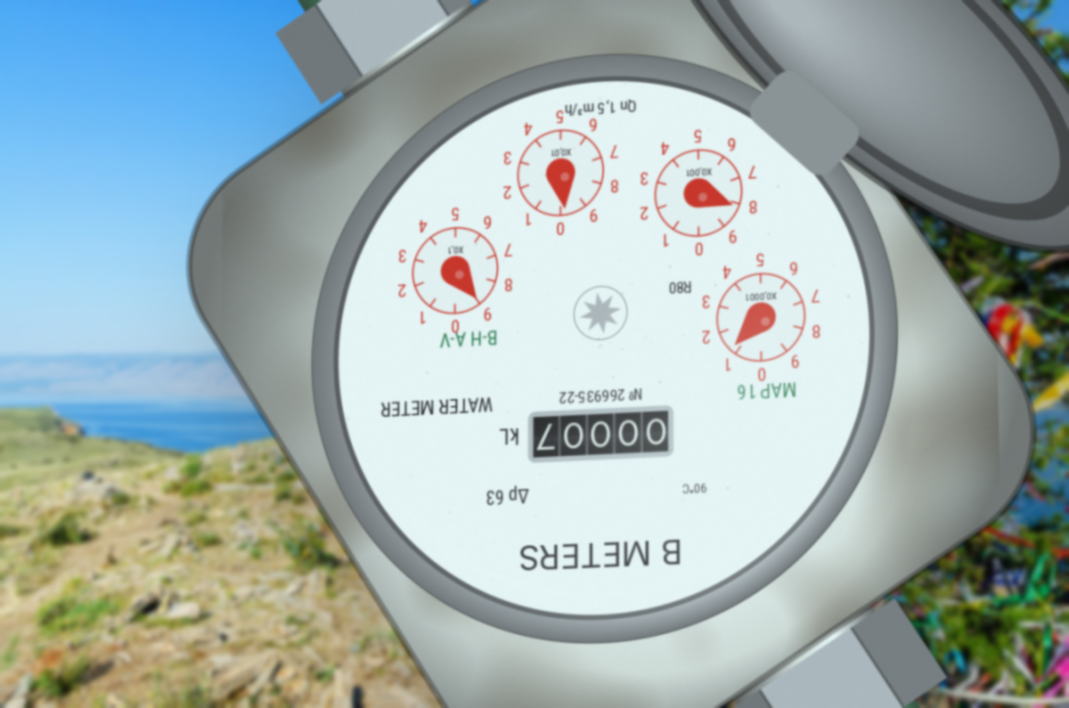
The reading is 7.8981 kL
